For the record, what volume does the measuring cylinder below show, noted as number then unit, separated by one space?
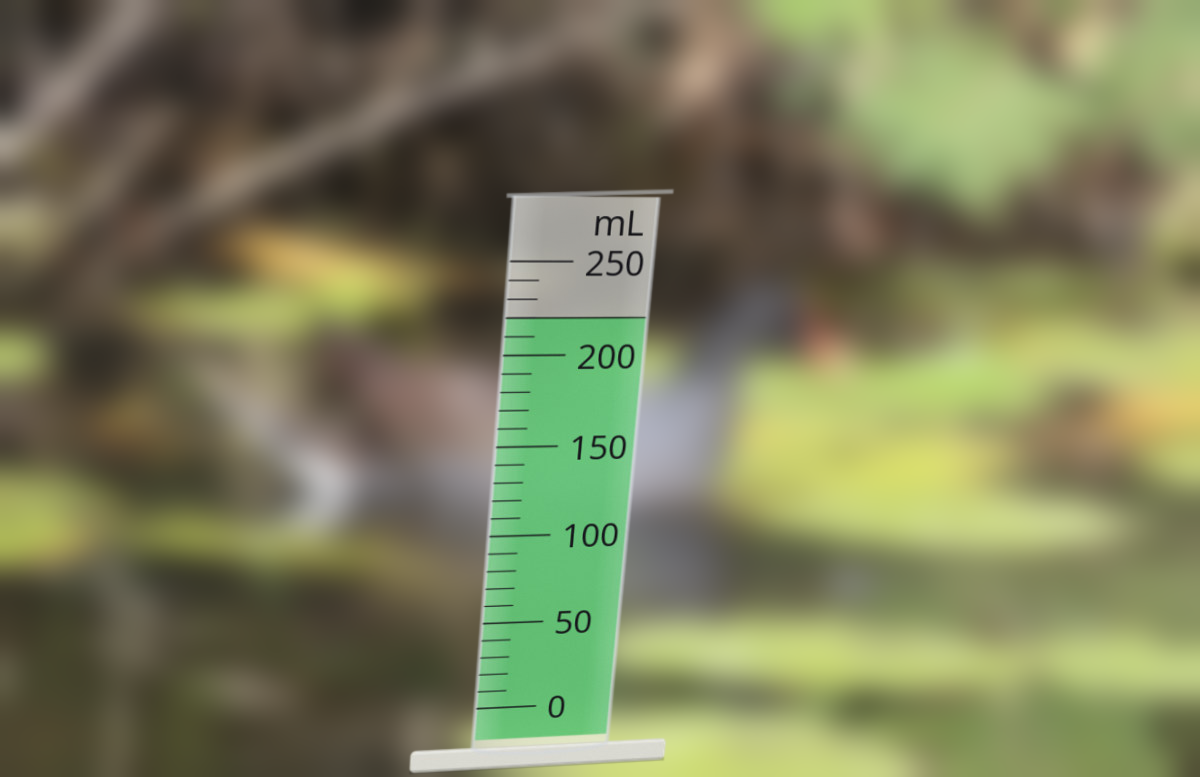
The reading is 220 mL
